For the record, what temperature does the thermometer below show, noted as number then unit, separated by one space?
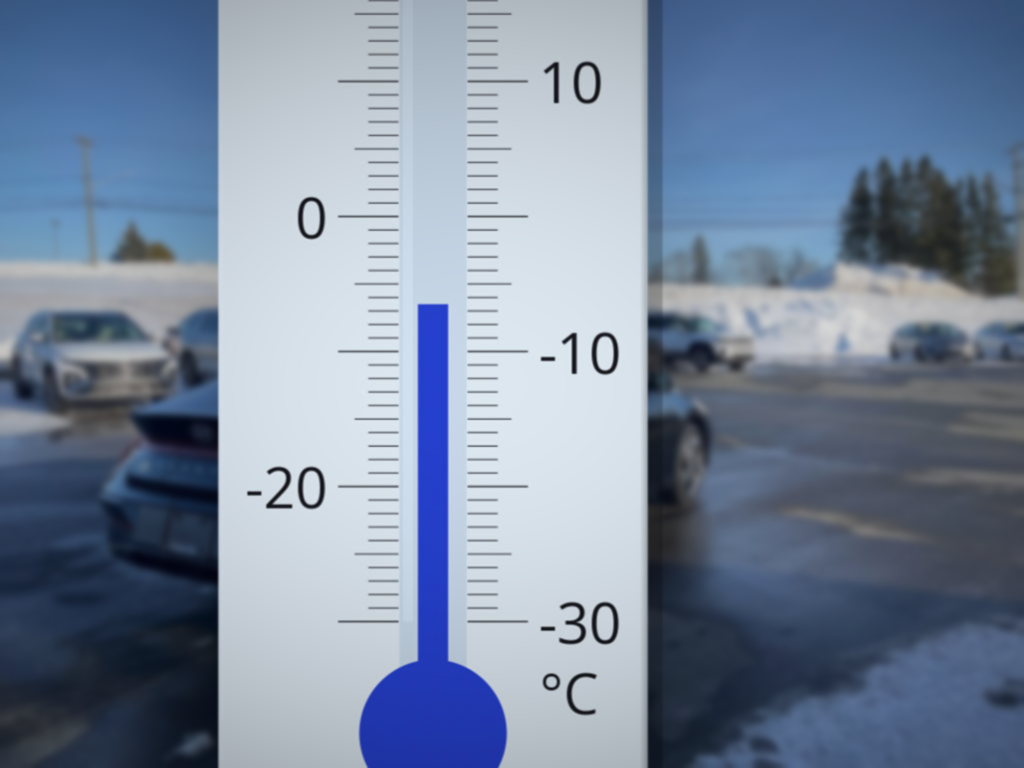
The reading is -6.5 °C
